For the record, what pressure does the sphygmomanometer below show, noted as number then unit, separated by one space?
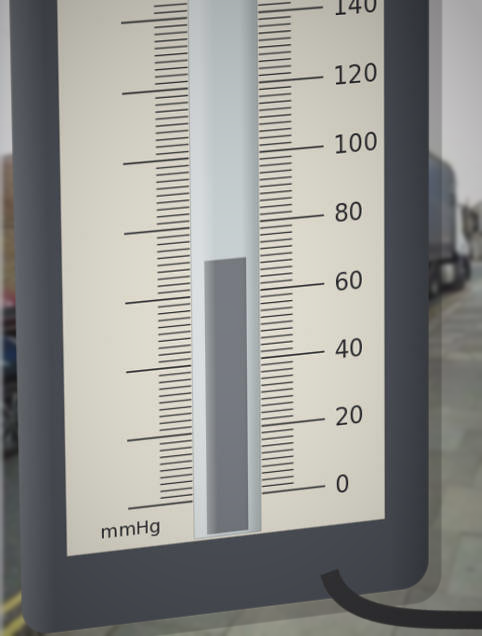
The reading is 70 mmHg
